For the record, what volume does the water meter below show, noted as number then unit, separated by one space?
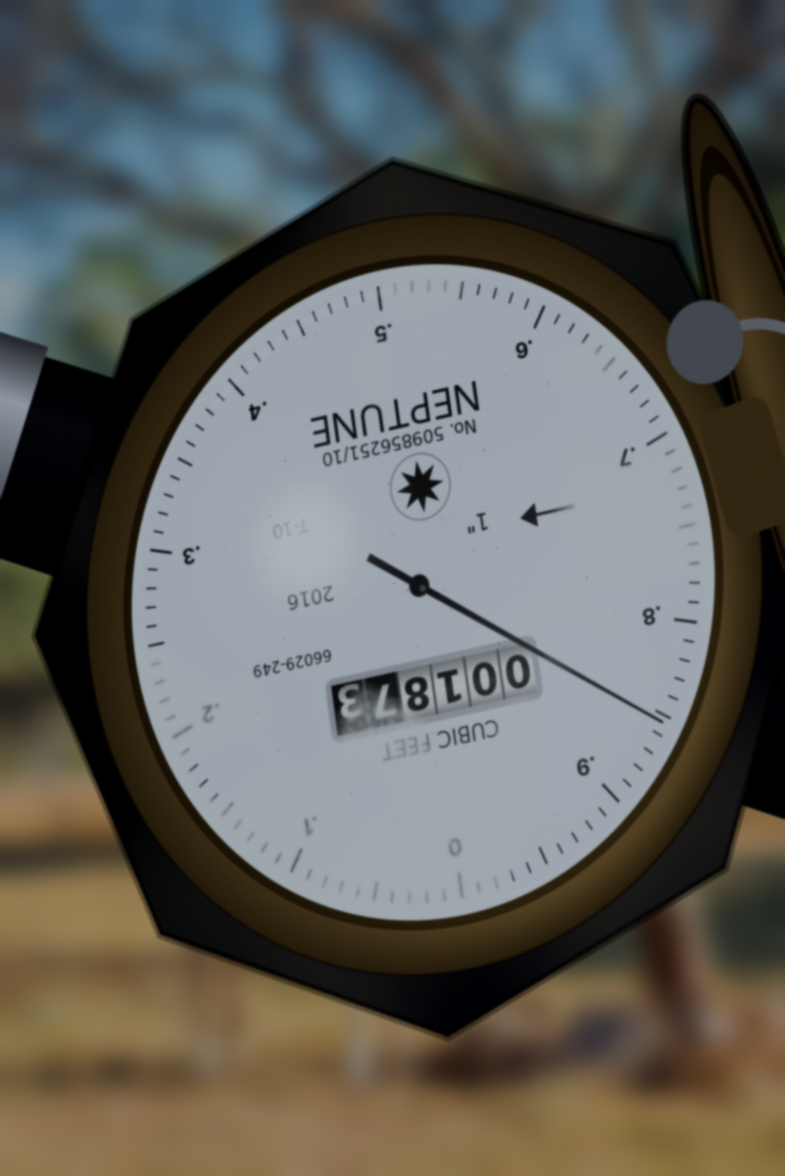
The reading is 1872.85 ft³
